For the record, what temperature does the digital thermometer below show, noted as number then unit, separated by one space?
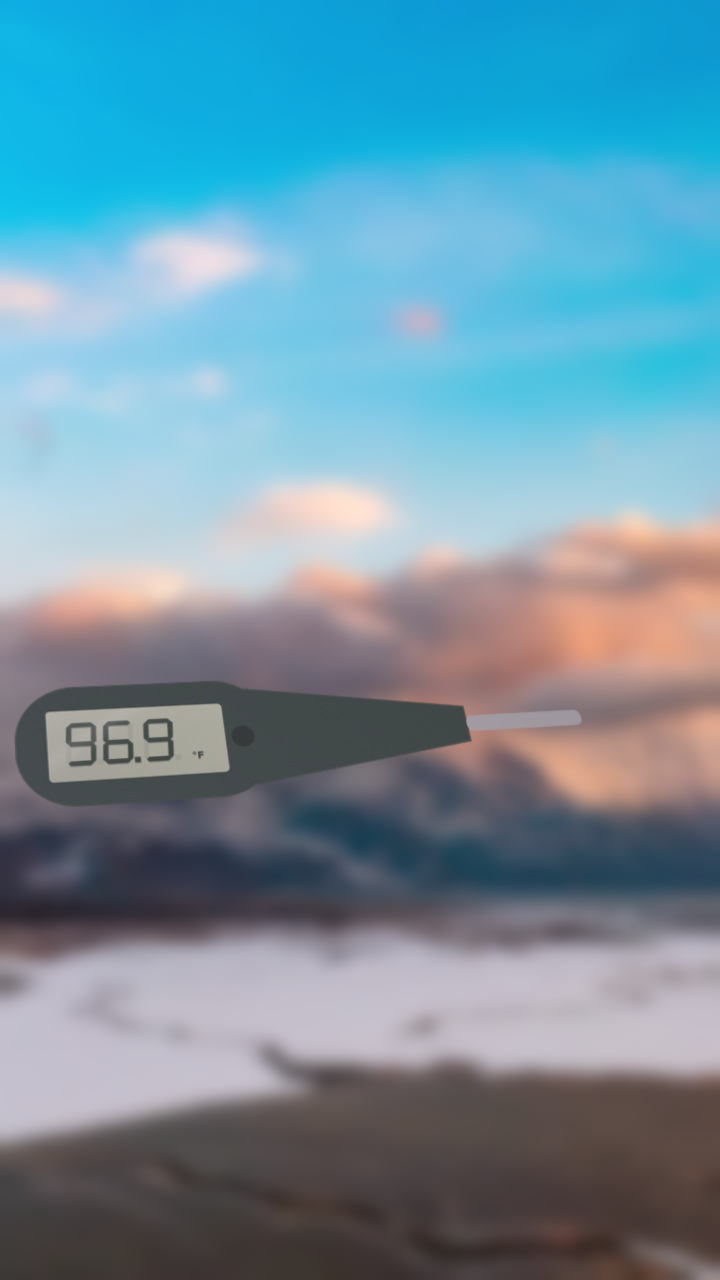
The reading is 96.9 °F
